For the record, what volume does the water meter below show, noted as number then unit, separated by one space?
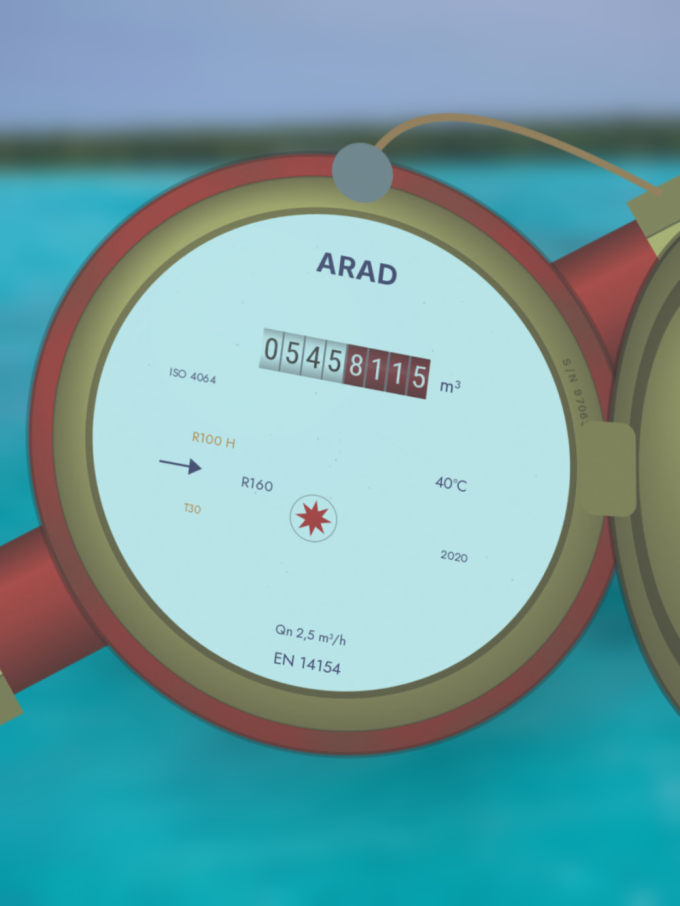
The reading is 545.8115 m³
